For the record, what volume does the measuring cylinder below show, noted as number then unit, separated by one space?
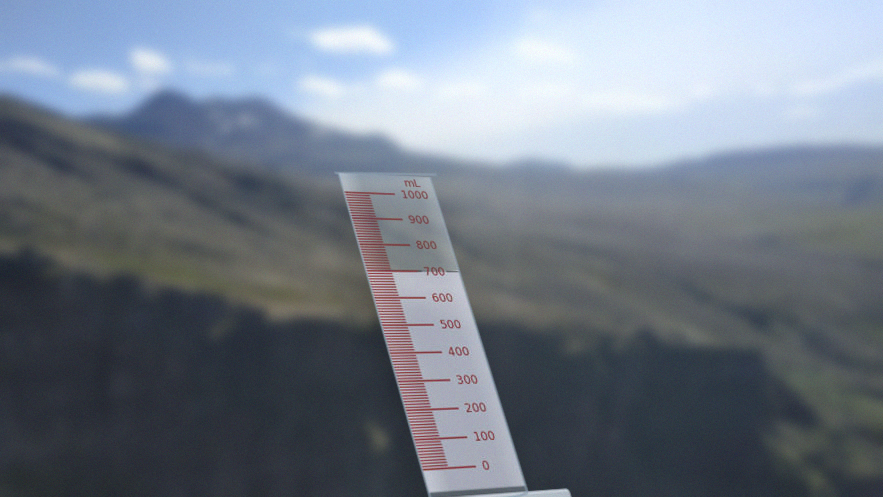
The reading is 700 mL
